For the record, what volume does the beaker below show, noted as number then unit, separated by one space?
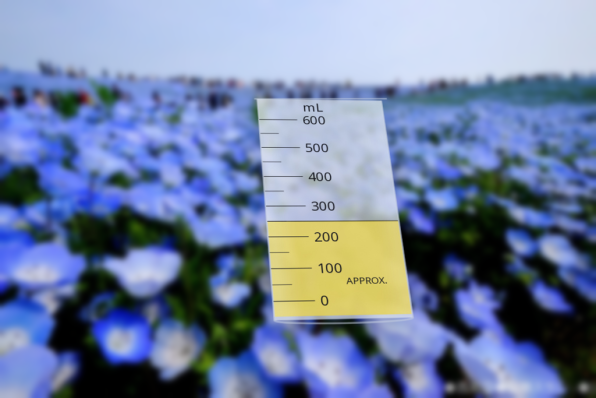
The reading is 250 mL
